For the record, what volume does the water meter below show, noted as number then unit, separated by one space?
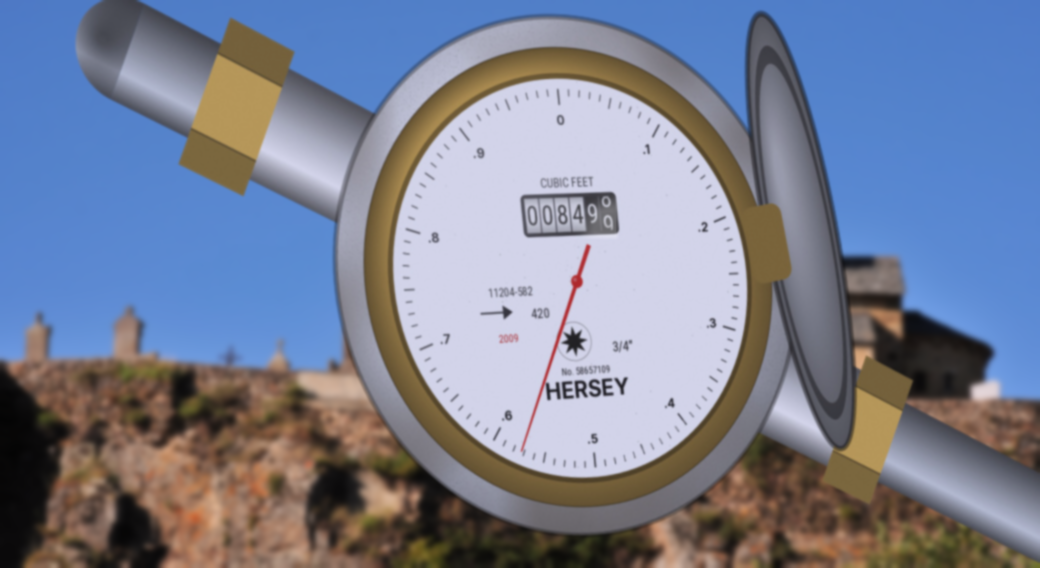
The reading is 8498.57 ft³
